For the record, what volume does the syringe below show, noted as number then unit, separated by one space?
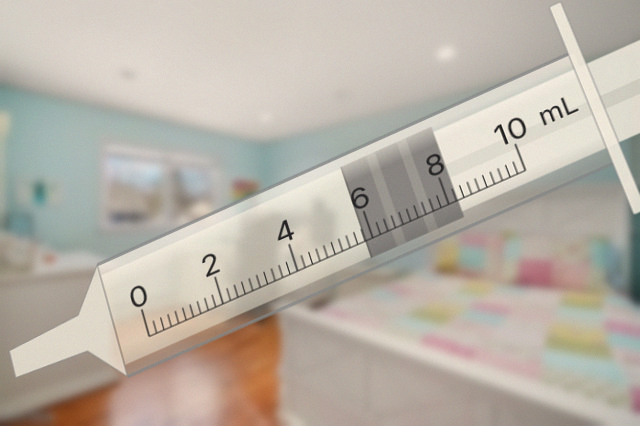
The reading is 5.8 mL
